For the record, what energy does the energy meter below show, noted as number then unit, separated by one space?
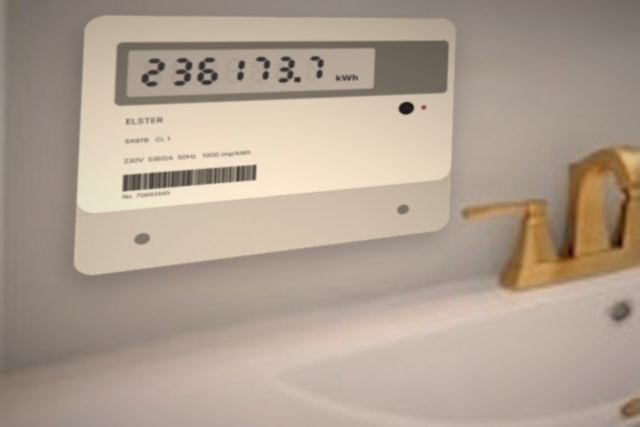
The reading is 236173.7 kWh
